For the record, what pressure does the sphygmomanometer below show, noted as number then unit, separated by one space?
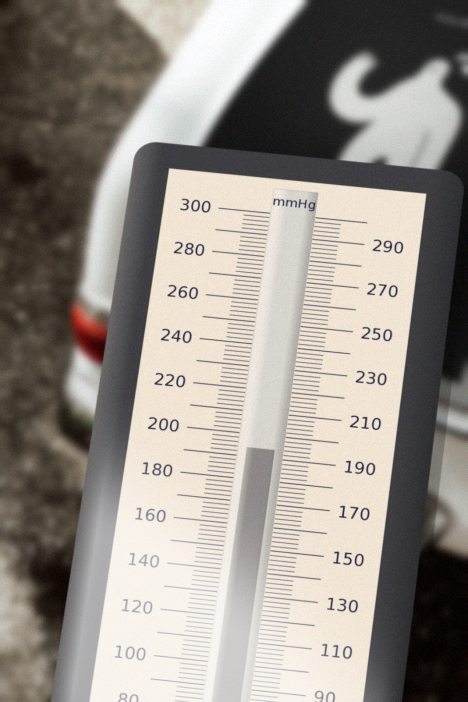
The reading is 194 mmHg
